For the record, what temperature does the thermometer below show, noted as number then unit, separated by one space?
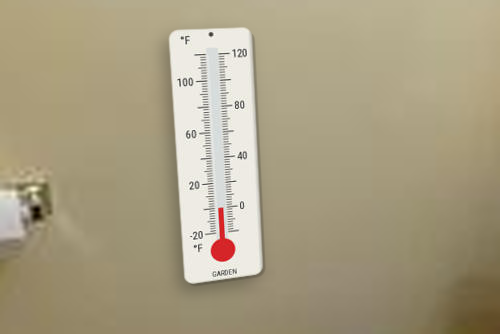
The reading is 0 °F
